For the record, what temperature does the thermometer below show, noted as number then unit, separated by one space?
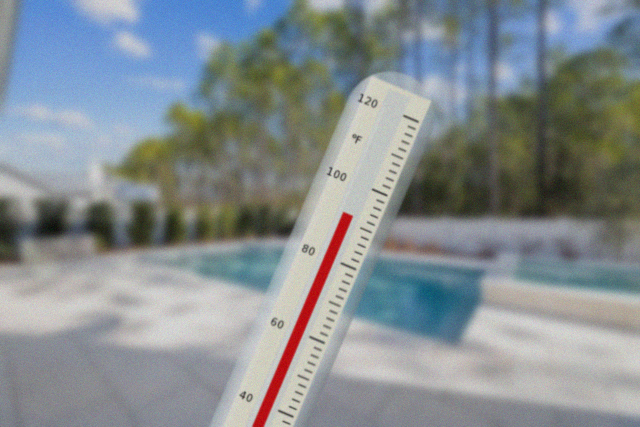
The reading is 92 °F
